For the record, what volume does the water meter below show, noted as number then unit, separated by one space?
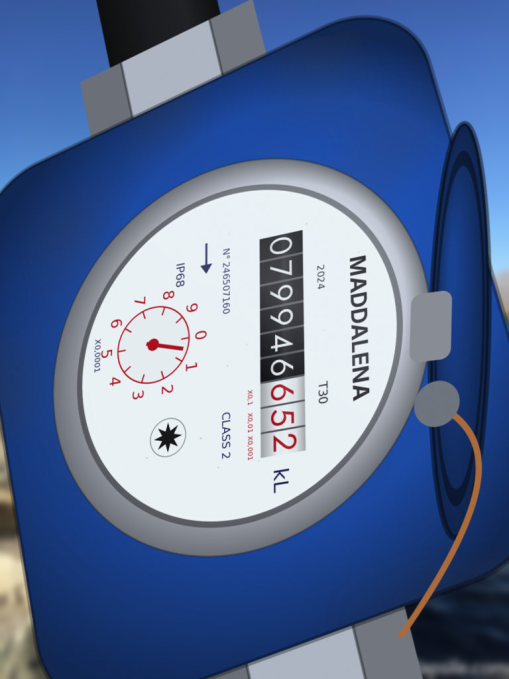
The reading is 79946.6520 kL
